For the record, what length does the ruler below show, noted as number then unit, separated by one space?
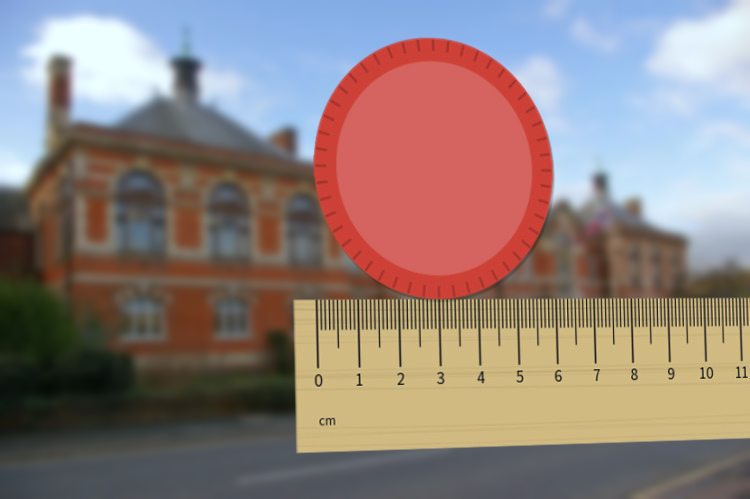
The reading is 6 cm
